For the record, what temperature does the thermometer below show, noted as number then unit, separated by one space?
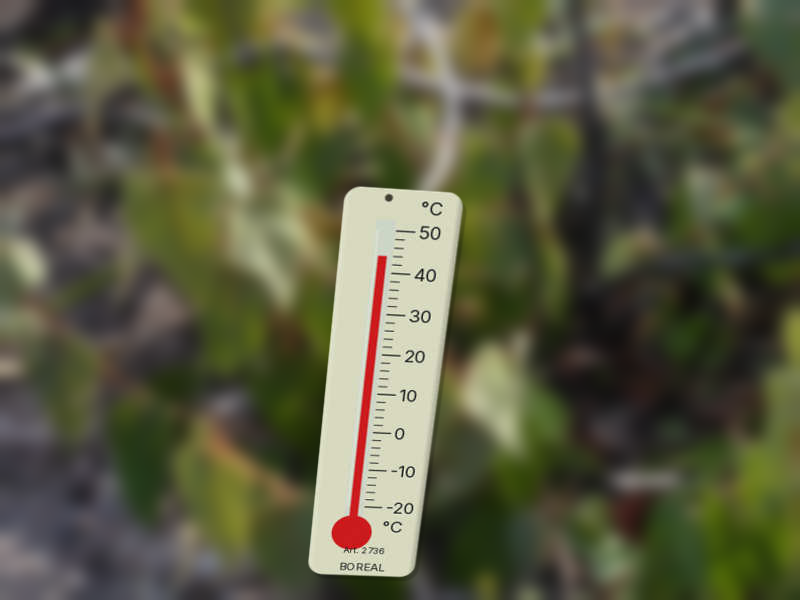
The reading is 44 °C
